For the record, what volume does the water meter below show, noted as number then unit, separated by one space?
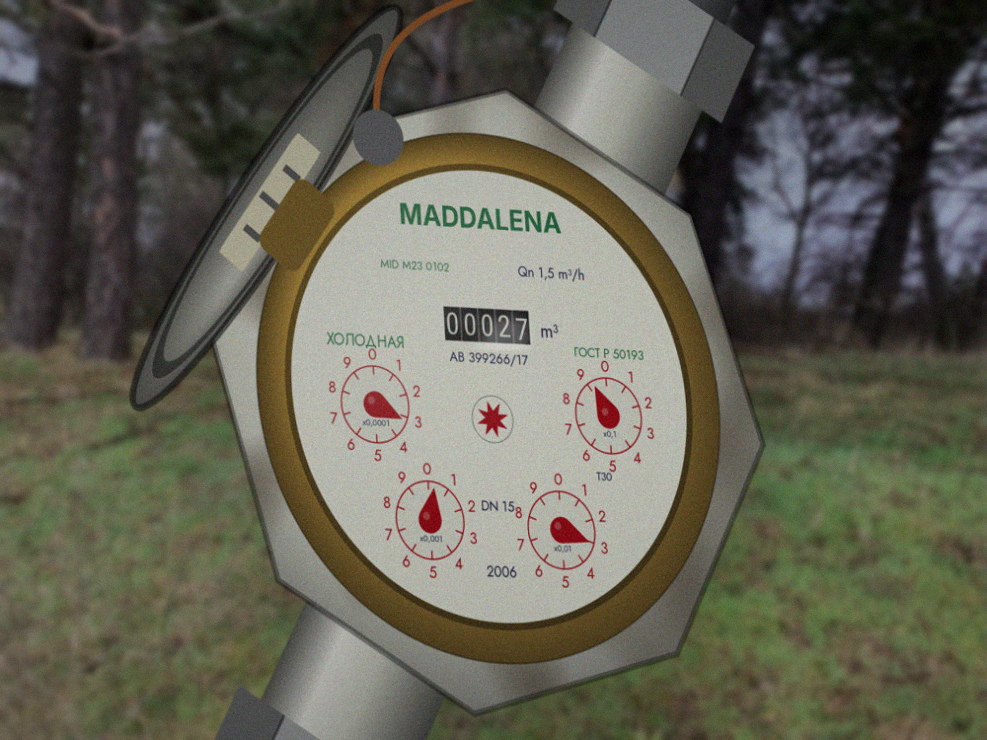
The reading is 26.9303 m³
